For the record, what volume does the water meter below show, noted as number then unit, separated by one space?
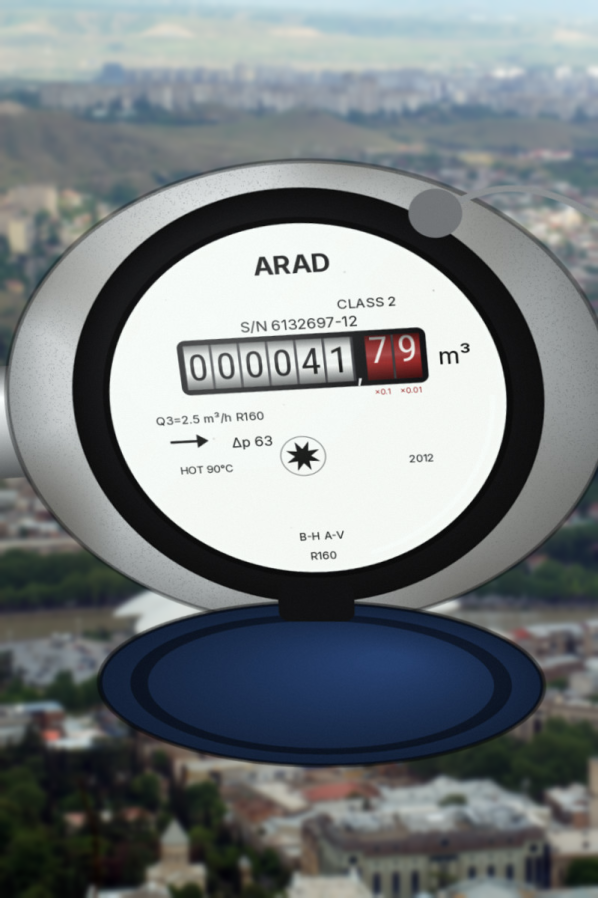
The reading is 41.79 m³
